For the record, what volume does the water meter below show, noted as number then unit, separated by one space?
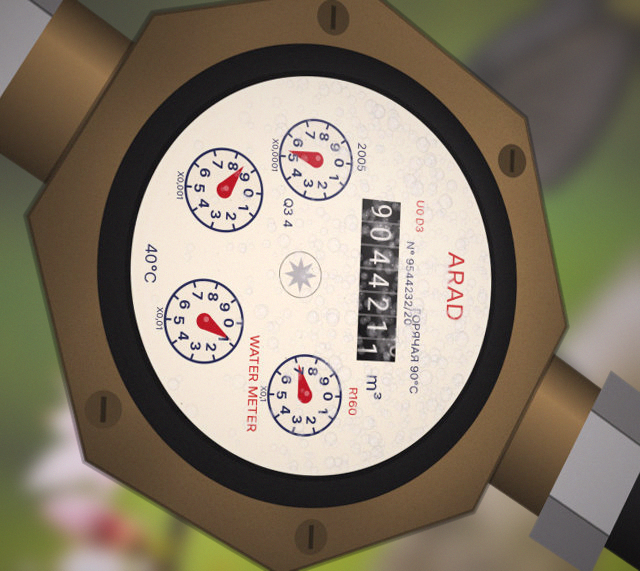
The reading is 9044210.7085 m³
